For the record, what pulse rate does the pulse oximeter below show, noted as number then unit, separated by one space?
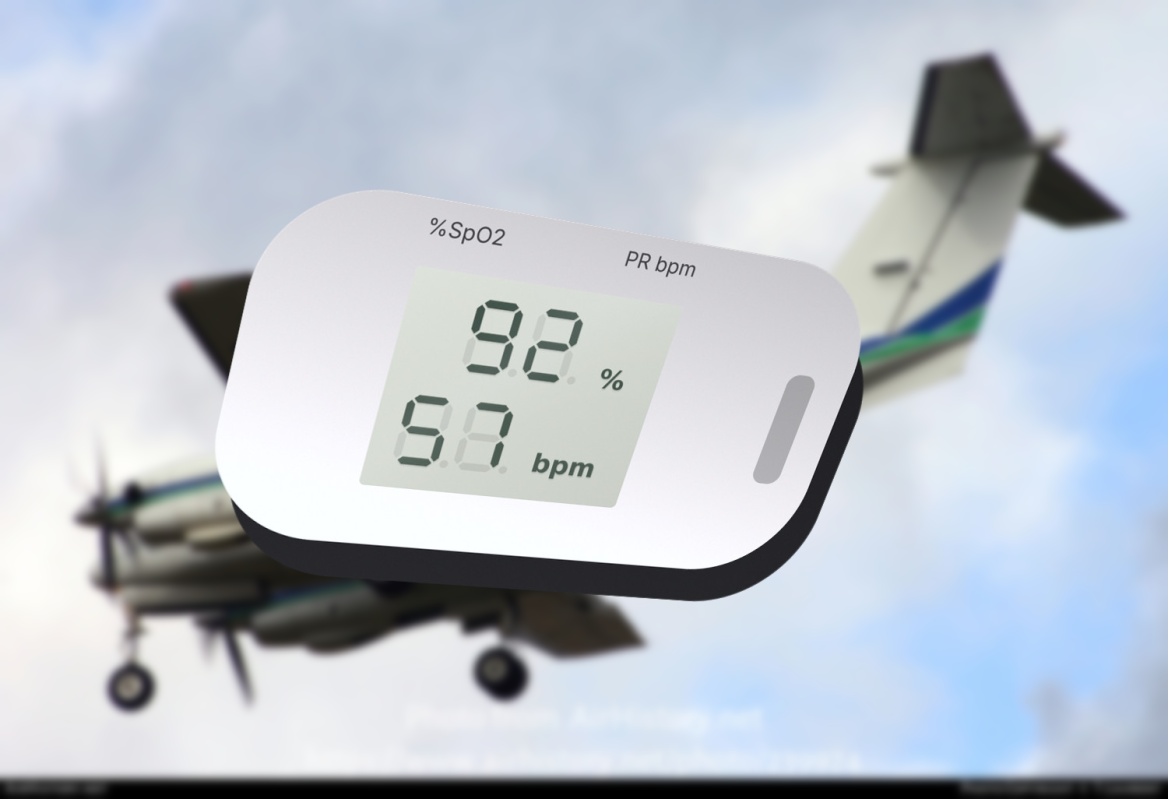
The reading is 57 bpm
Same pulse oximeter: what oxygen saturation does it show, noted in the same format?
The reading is 92 %
